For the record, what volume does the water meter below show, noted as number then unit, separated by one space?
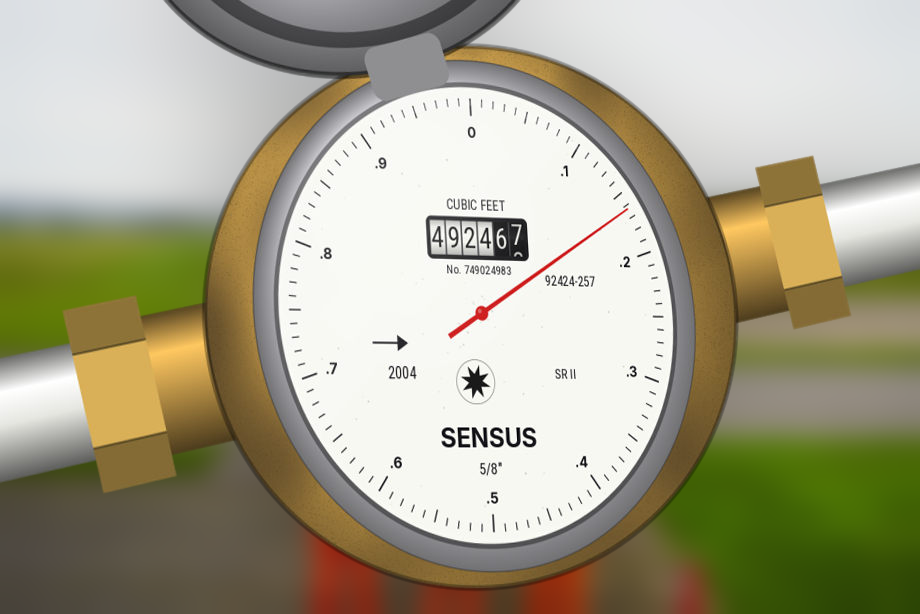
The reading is 492467.16 ft³
